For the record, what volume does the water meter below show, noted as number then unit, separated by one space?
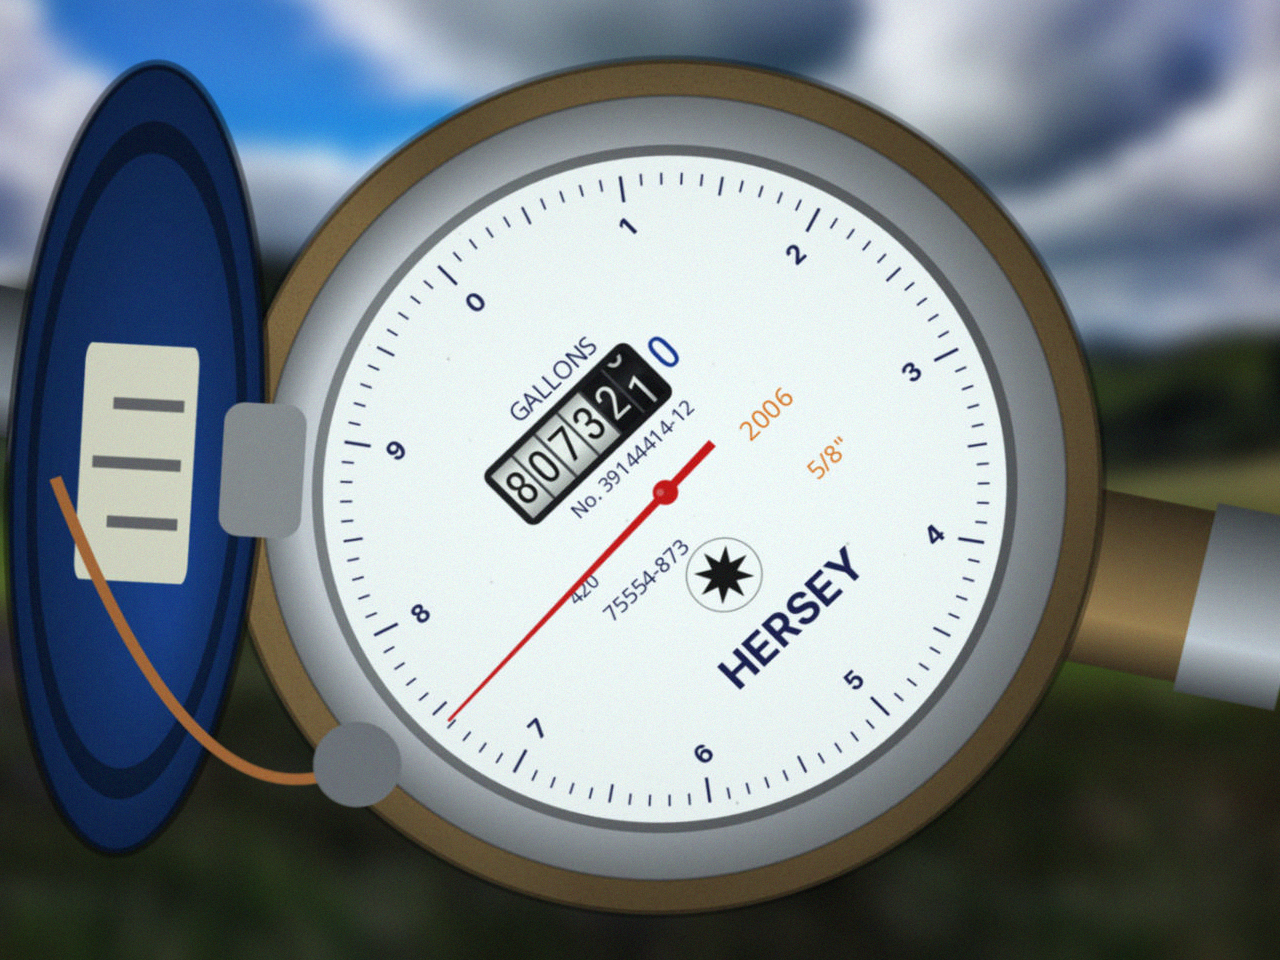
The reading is 8073207.4 gal
